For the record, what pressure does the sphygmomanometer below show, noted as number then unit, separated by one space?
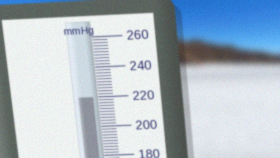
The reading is 220 mmHg
